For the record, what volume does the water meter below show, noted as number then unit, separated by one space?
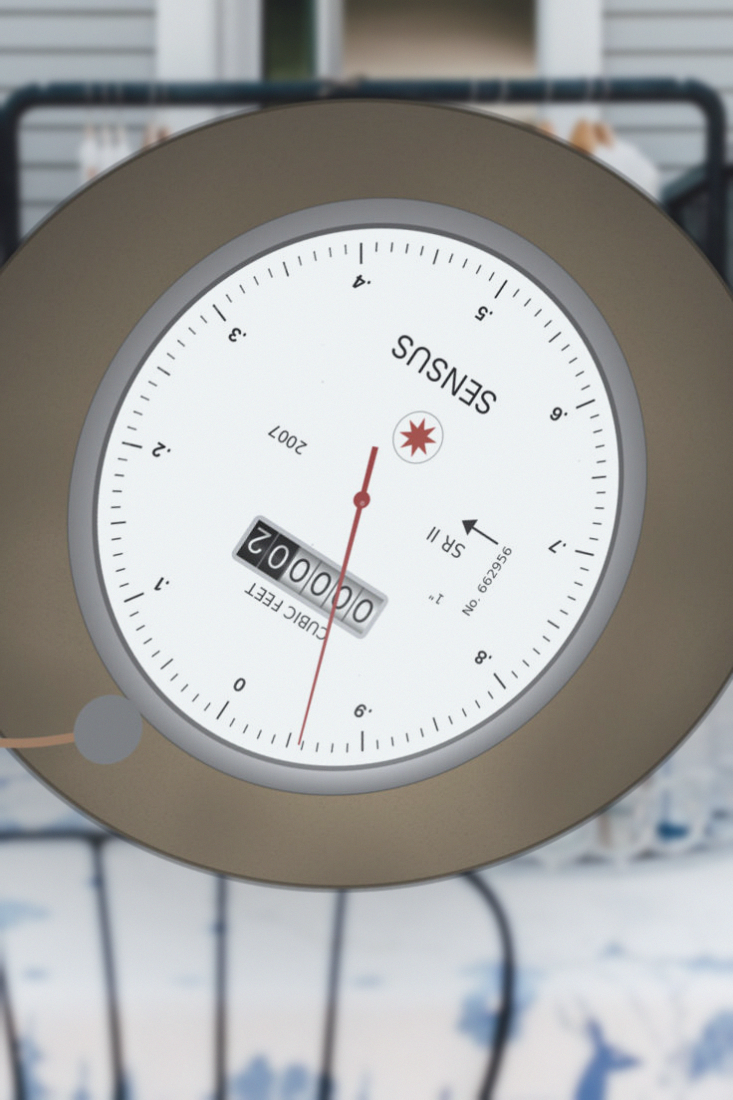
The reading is 1.94 ft³
